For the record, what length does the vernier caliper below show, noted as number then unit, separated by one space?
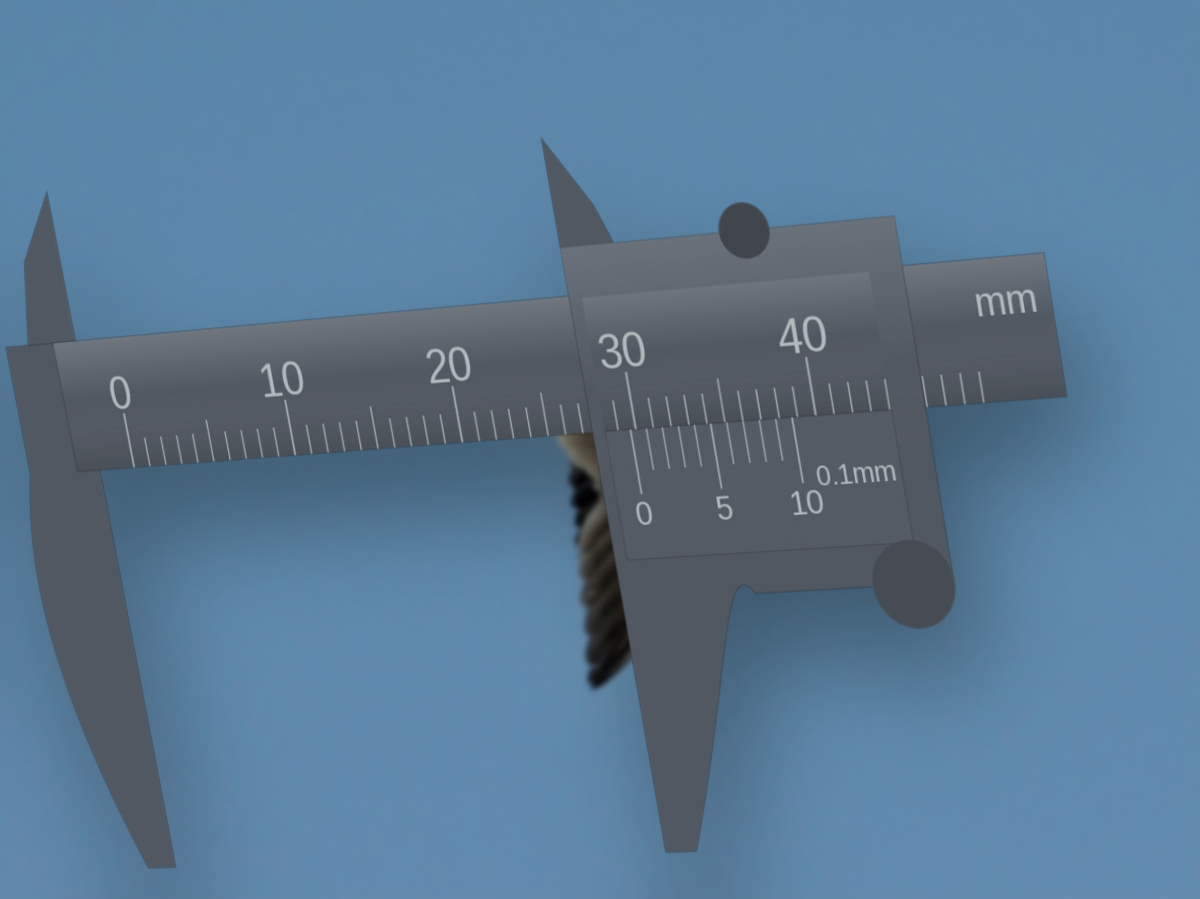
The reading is 29.7 mm
